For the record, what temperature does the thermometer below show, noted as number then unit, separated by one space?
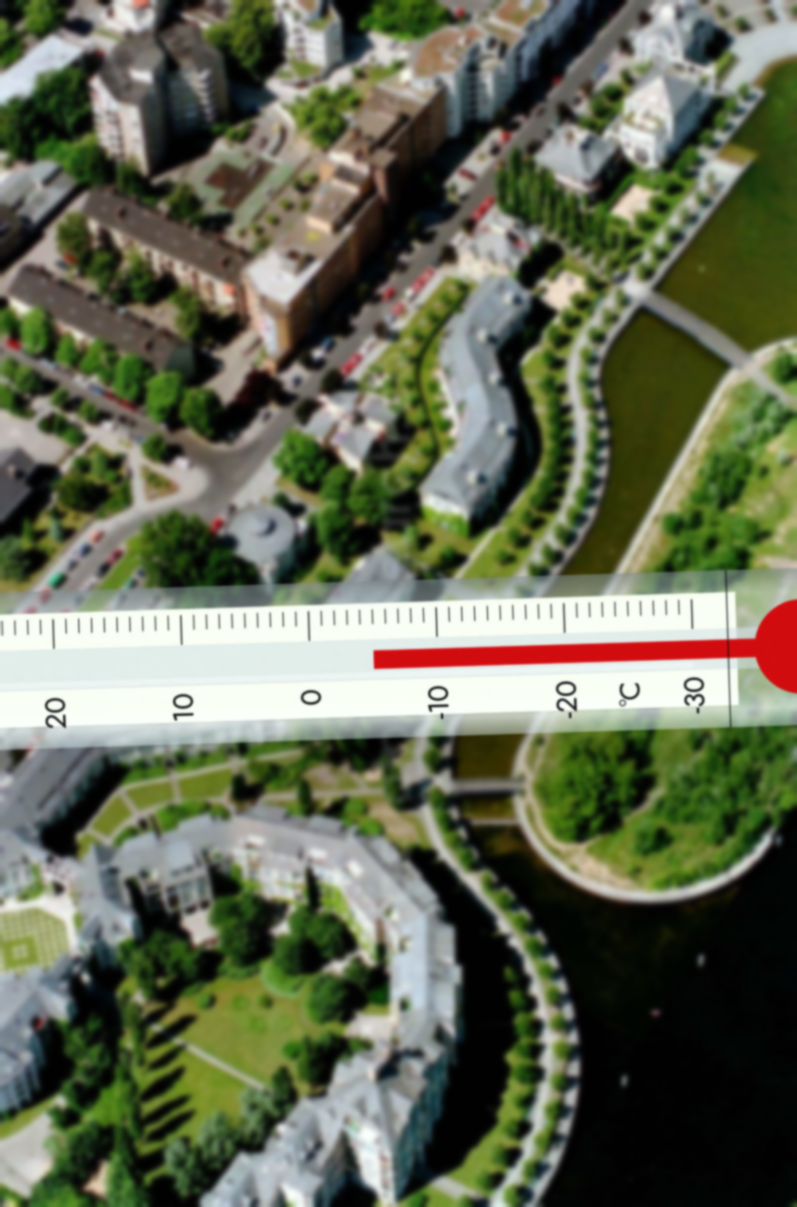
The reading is -5 °C
